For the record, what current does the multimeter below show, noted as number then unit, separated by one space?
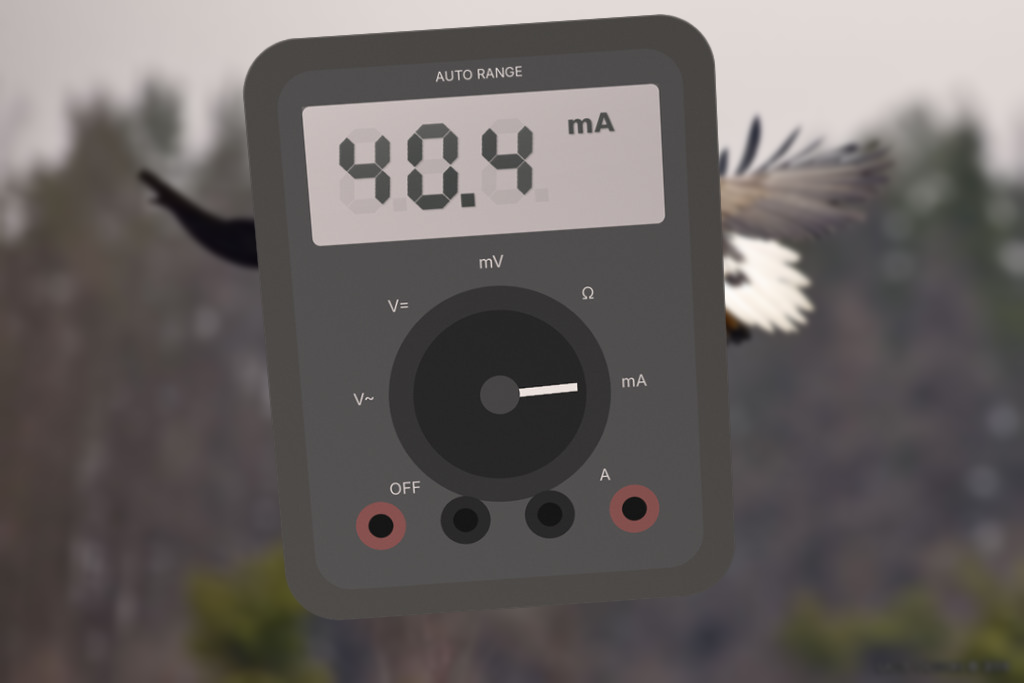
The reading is 40.4 mA
